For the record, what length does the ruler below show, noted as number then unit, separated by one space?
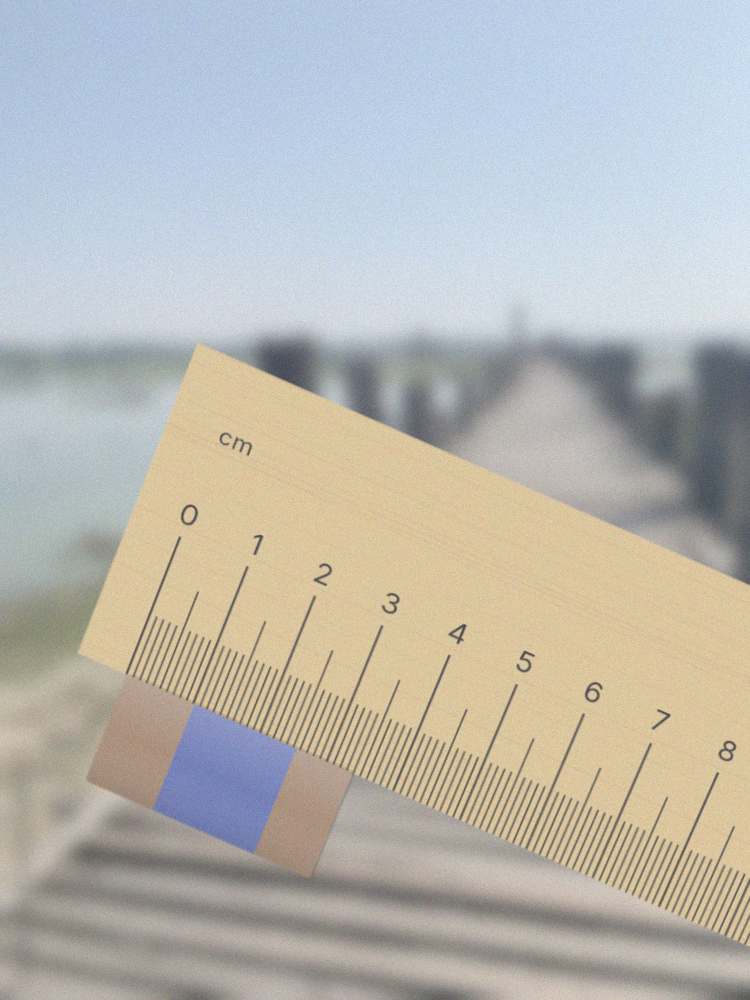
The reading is 3.4 cm
